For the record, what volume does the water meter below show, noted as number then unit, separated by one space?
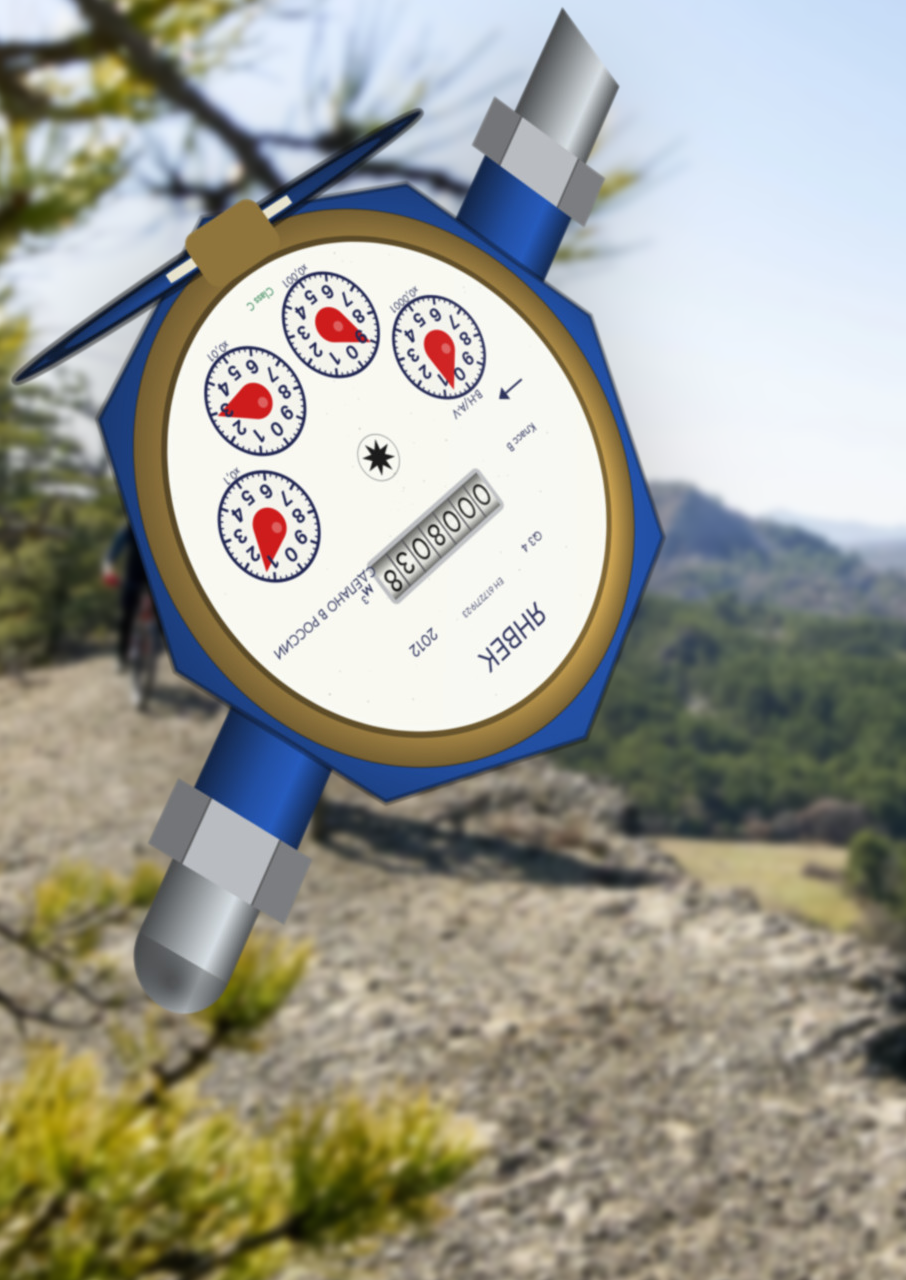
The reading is 8038.1290 m³
